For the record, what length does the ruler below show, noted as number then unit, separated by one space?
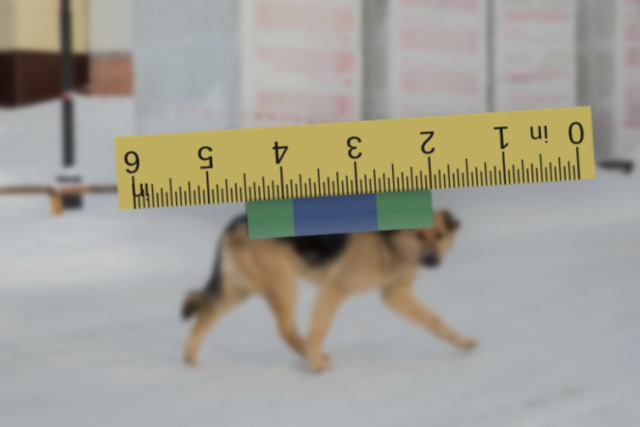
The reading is 2.5 in
